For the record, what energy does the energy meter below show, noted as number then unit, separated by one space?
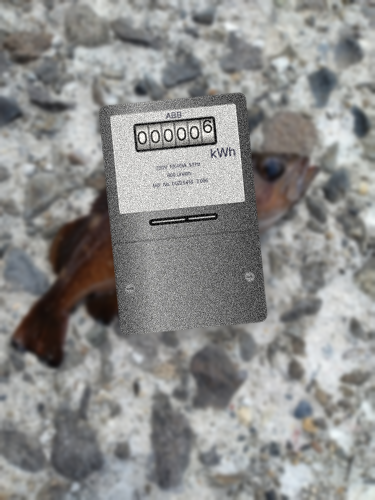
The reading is 6 kWh
